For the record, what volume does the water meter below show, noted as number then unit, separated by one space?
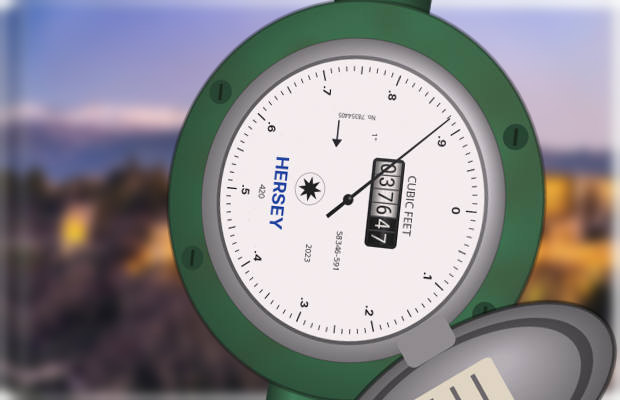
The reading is 37646.88 ft³
